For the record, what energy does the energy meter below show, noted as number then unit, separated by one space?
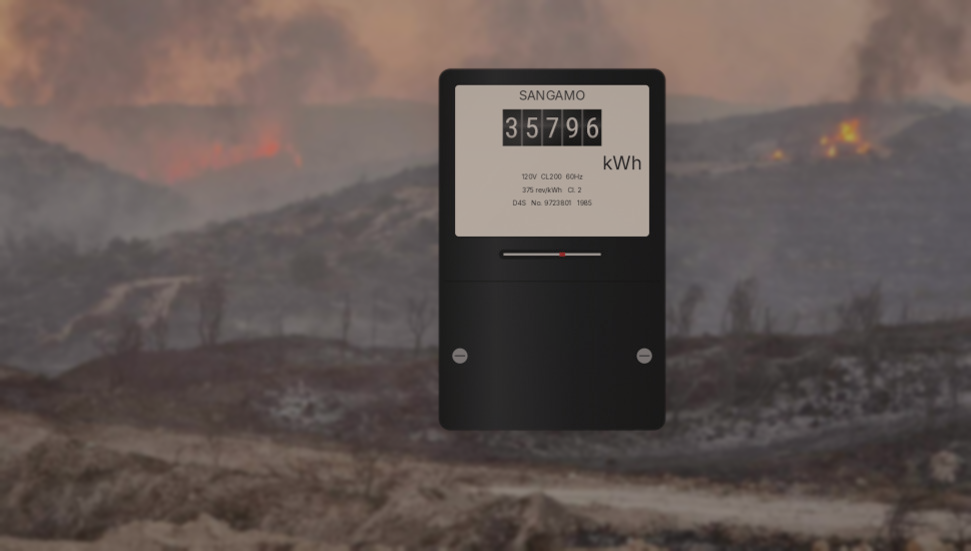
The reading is 35796 kWh
